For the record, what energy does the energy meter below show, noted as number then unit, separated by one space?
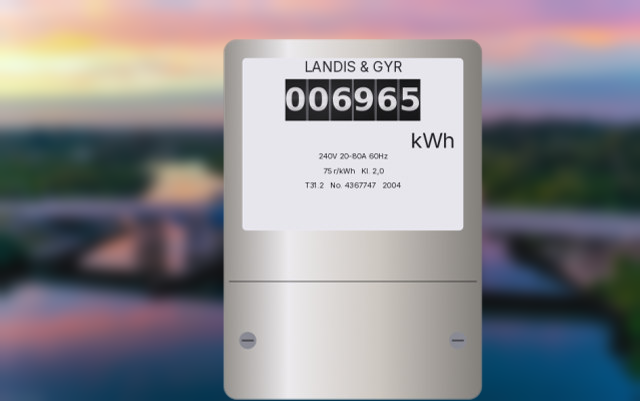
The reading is 6965 kWh
